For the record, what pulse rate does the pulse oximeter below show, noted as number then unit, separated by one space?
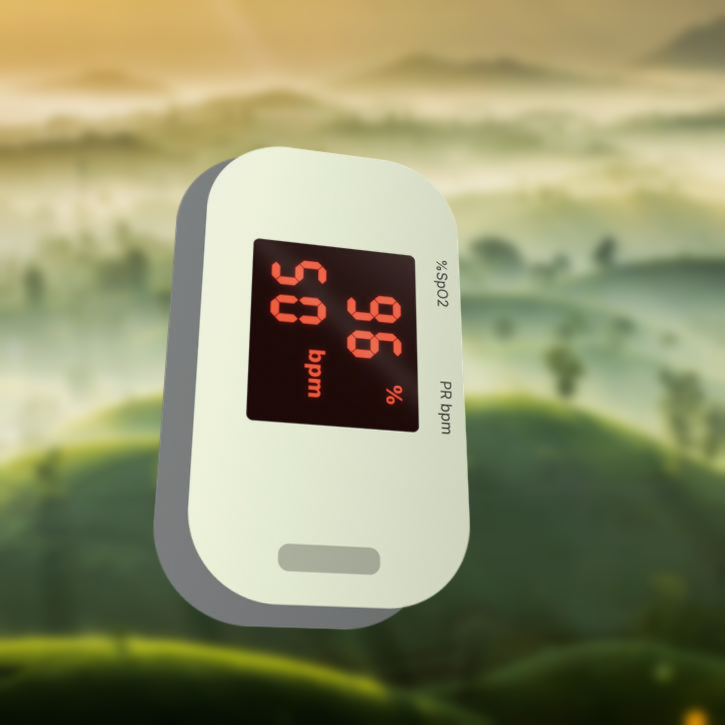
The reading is 50 bpm
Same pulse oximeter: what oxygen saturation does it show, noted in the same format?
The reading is 96 %
